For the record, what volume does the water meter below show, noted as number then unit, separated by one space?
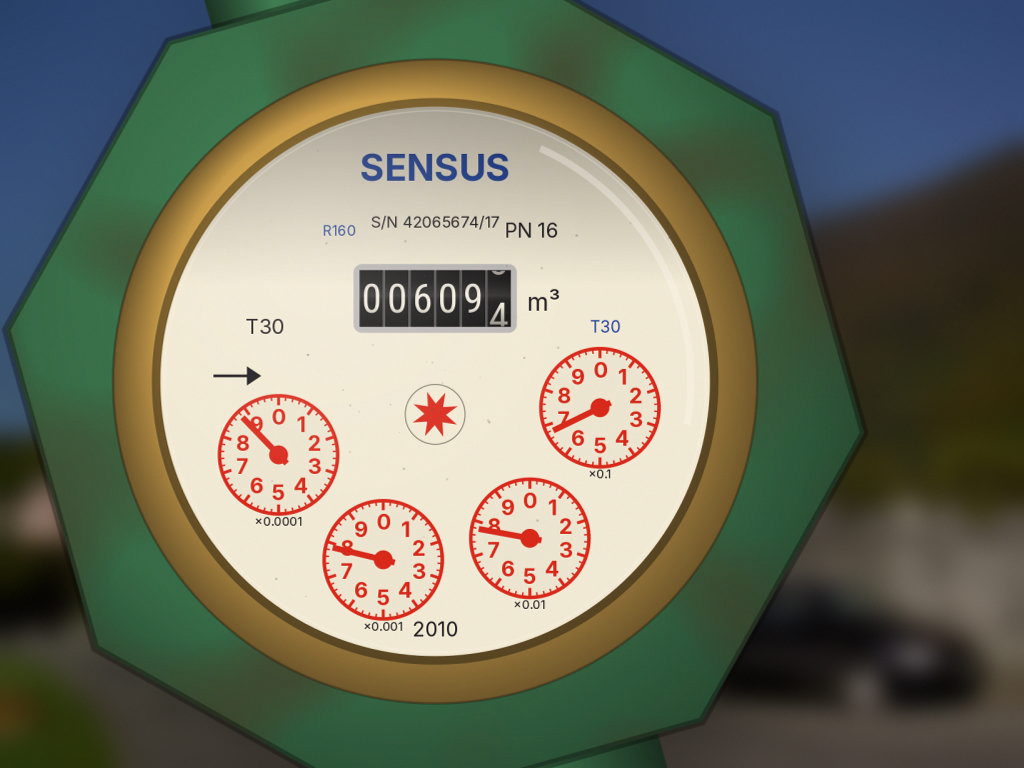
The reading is 6093.6778 m³
